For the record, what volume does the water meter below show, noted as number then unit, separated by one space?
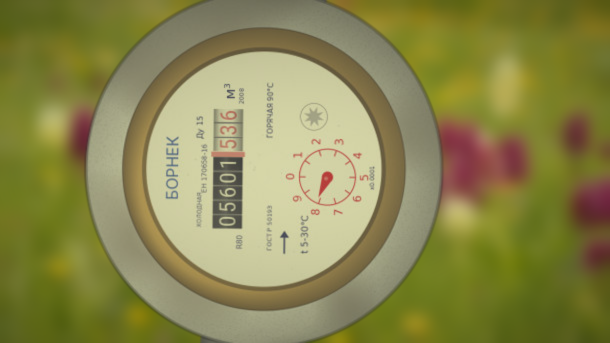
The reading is 5601.5368 m³
